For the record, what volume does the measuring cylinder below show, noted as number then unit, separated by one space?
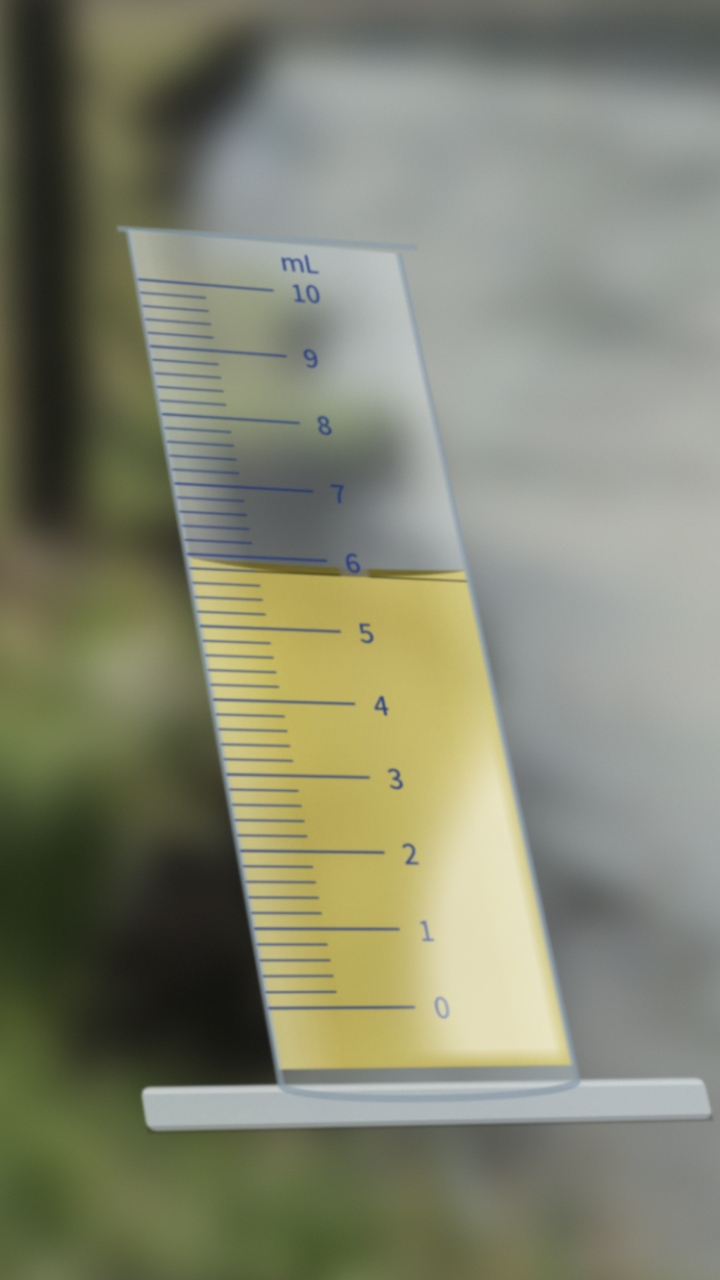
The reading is 5.8 mL
